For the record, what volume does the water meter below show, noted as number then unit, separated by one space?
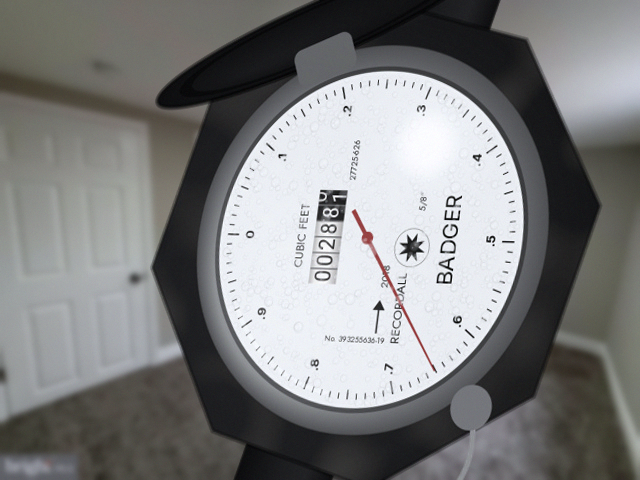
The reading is 2880.65 ft³
